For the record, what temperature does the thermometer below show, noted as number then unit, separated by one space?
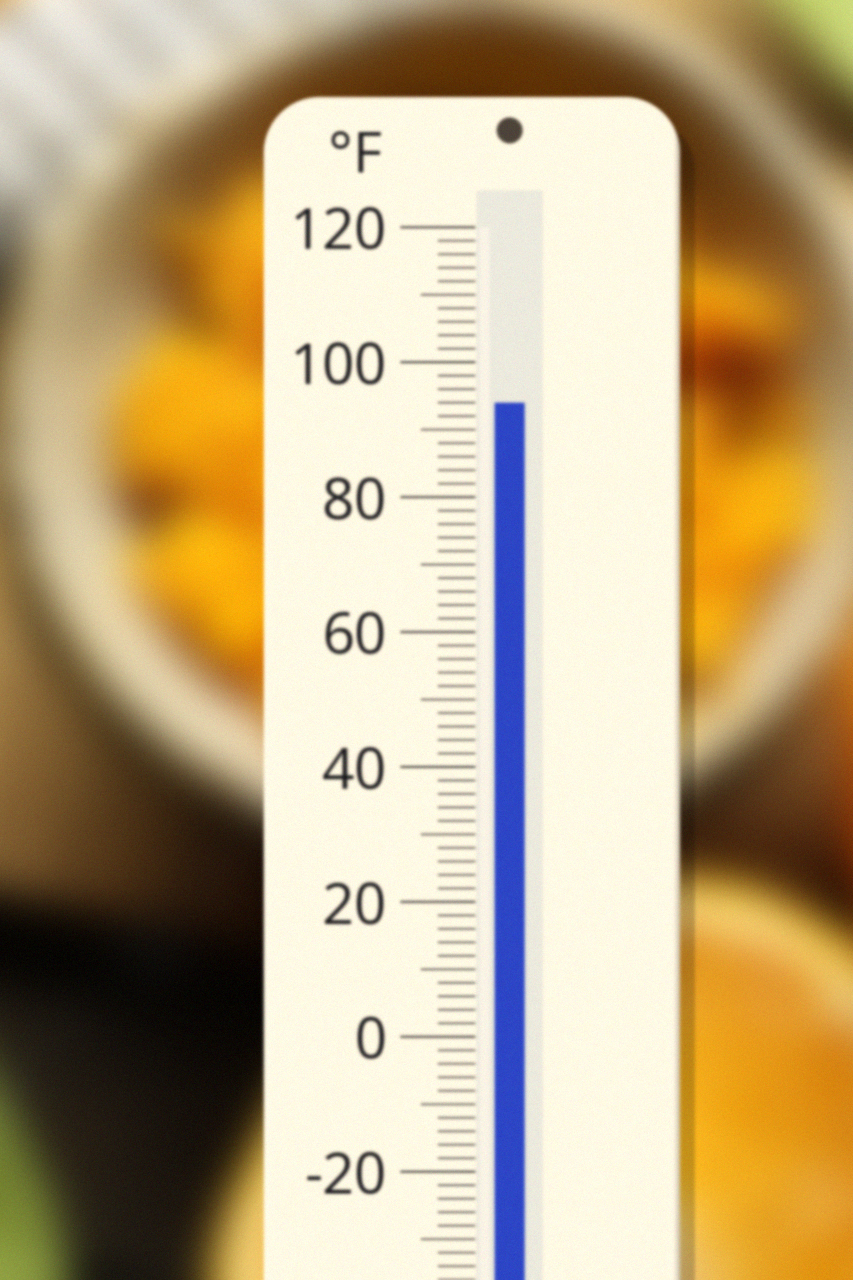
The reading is 94 °F
